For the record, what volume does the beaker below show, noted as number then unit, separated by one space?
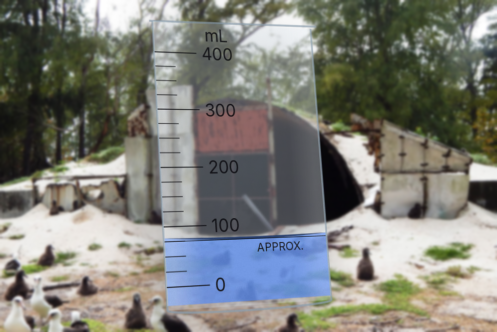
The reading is 75 mL
